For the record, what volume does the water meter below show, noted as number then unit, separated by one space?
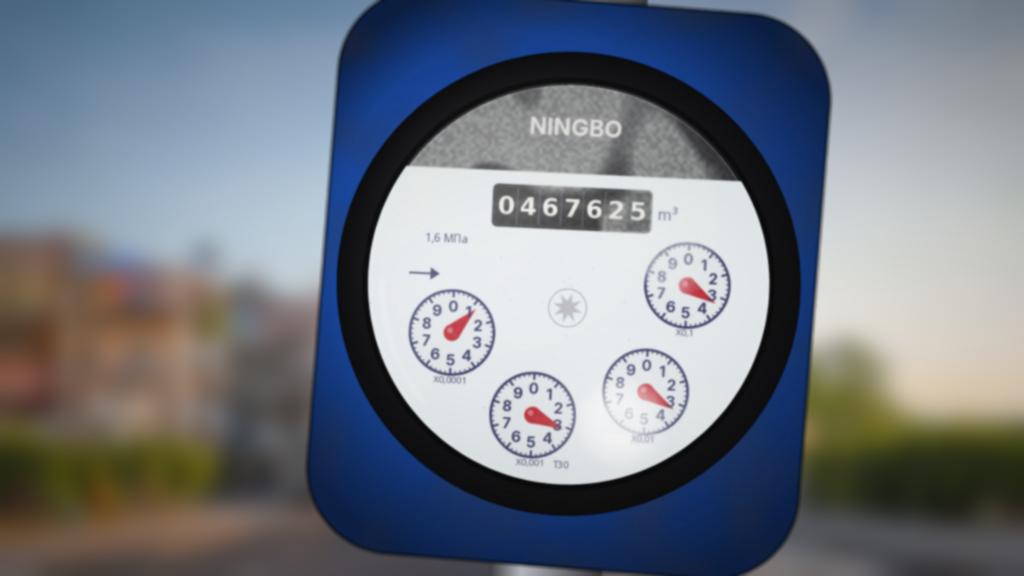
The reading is 467625.3331 m³
